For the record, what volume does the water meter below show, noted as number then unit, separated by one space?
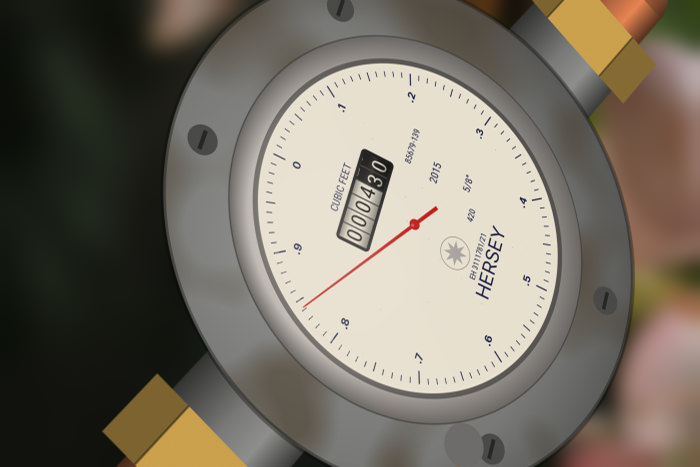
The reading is 429.84 ft³
